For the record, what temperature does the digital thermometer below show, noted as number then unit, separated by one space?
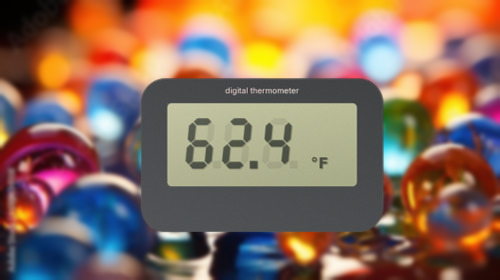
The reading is 62.4 °F
